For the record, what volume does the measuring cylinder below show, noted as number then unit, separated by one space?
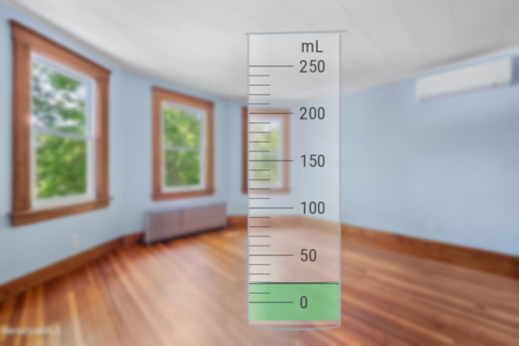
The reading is 20 mL
